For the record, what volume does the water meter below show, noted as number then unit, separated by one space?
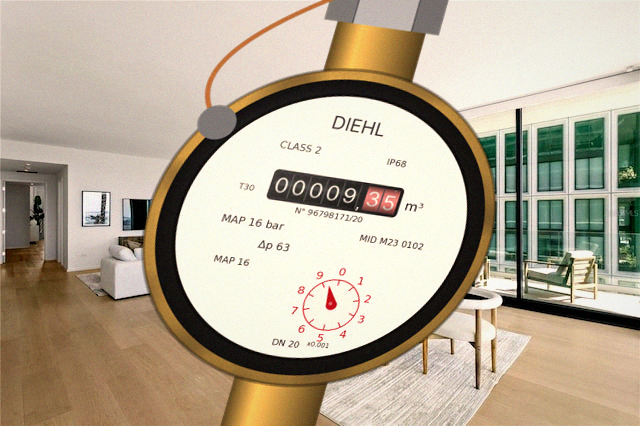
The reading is 9.349 m³
